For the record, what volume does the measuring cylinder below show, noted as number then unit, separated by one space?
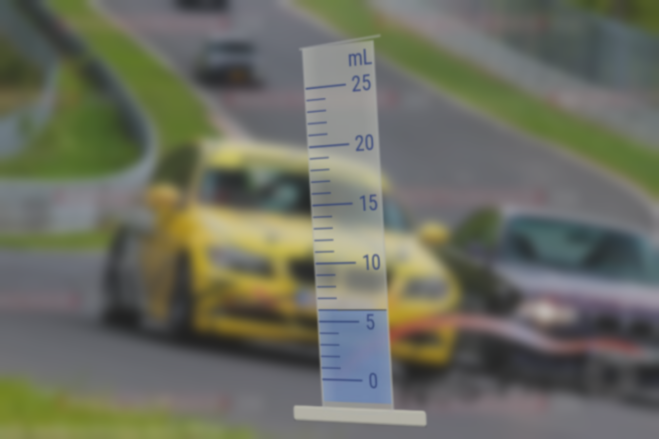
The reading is 6 mL
